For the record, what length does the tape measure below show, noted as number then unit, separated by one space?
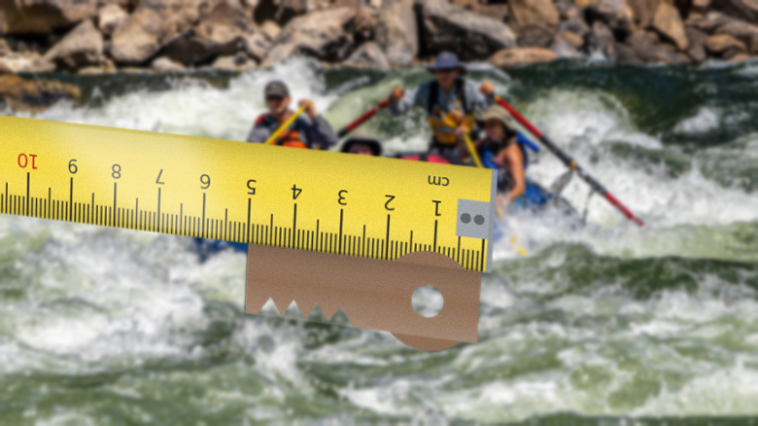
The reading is 5 cm
